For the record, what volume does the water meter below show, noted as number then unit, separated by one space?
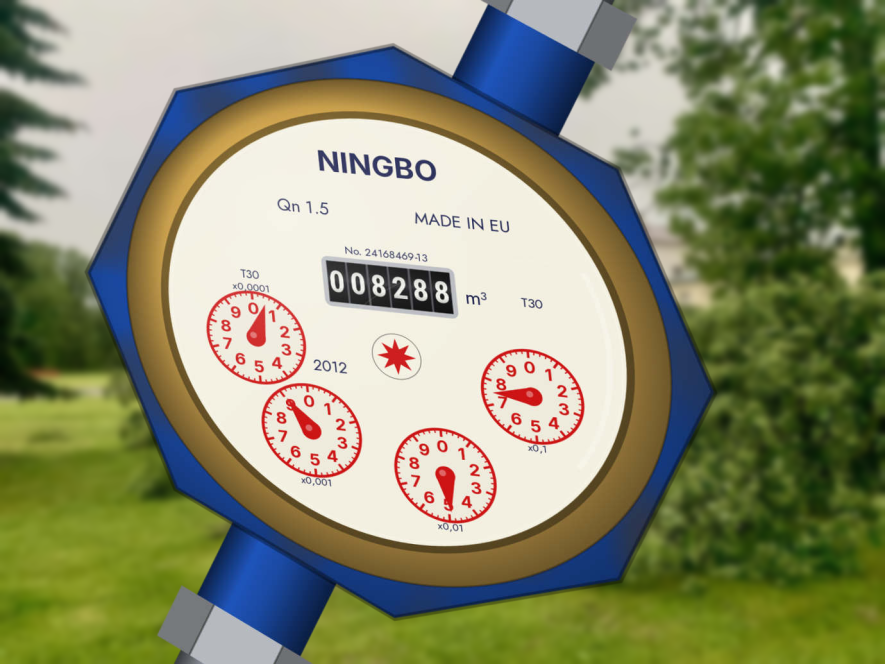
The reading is 8288.7490 m³
